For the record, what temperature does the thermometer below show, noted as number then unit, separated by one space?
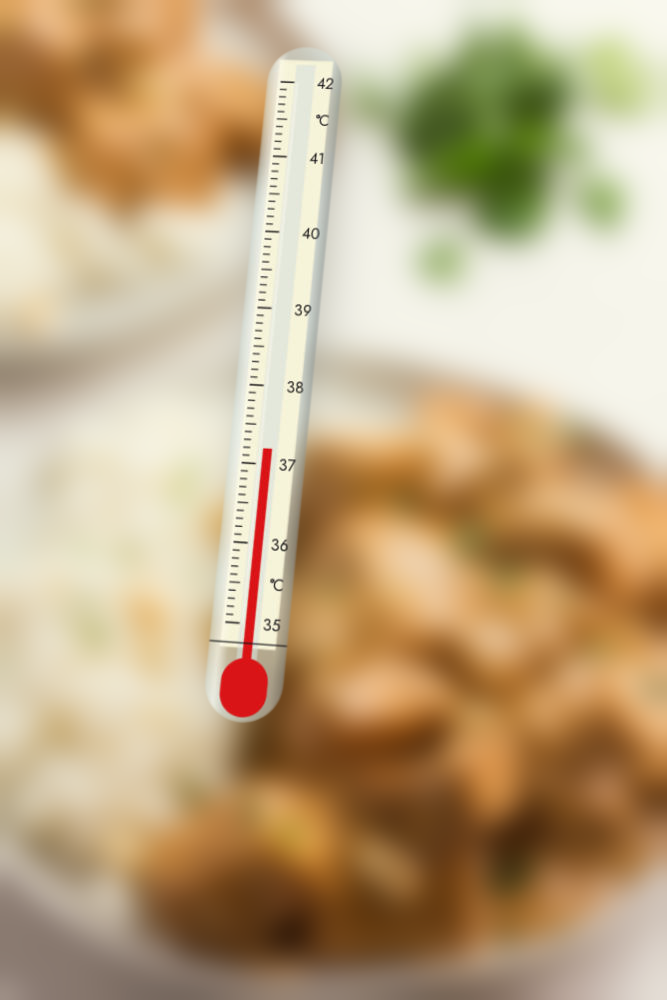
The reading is 37.2 °C
